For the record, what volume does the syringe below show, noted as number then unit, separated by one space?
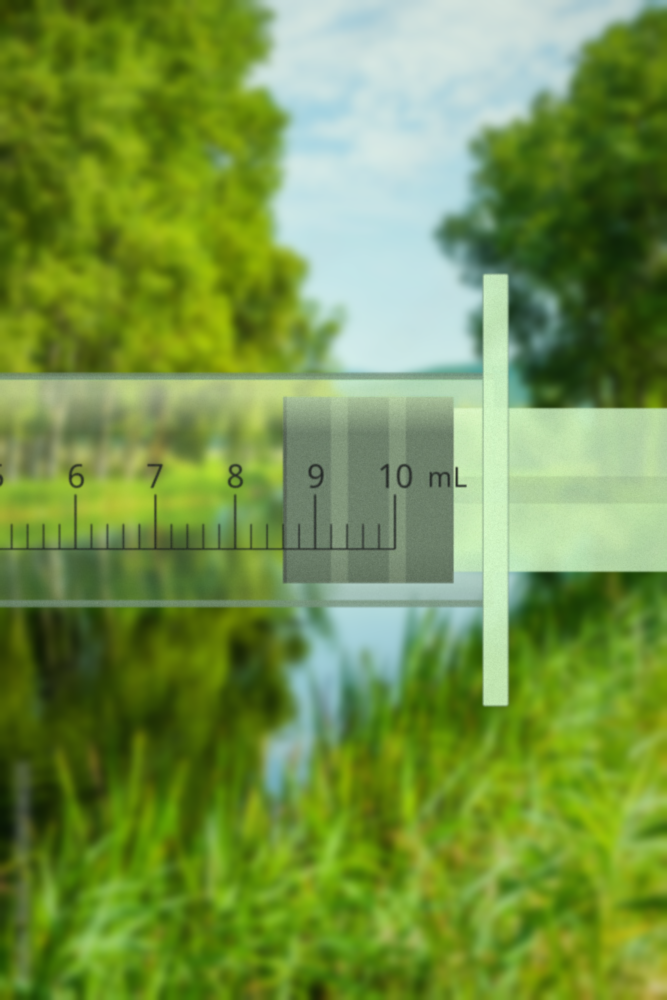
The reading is 8.6 mL
